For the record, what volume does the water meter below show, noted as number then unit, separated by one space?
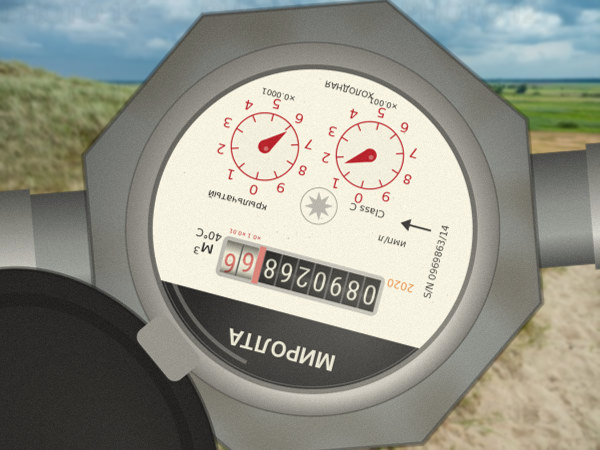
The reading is 890268.6616 m³
